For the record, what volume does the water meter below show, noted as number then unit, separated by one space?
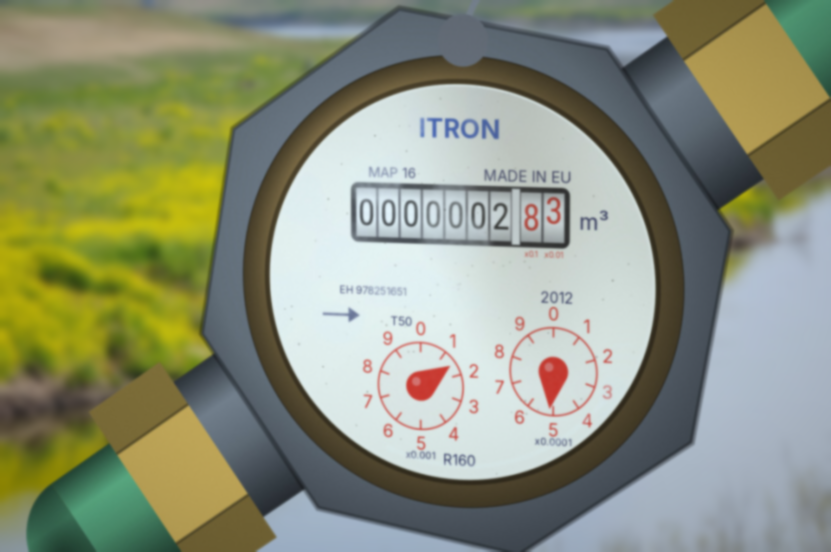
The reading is 2.8315 m³
